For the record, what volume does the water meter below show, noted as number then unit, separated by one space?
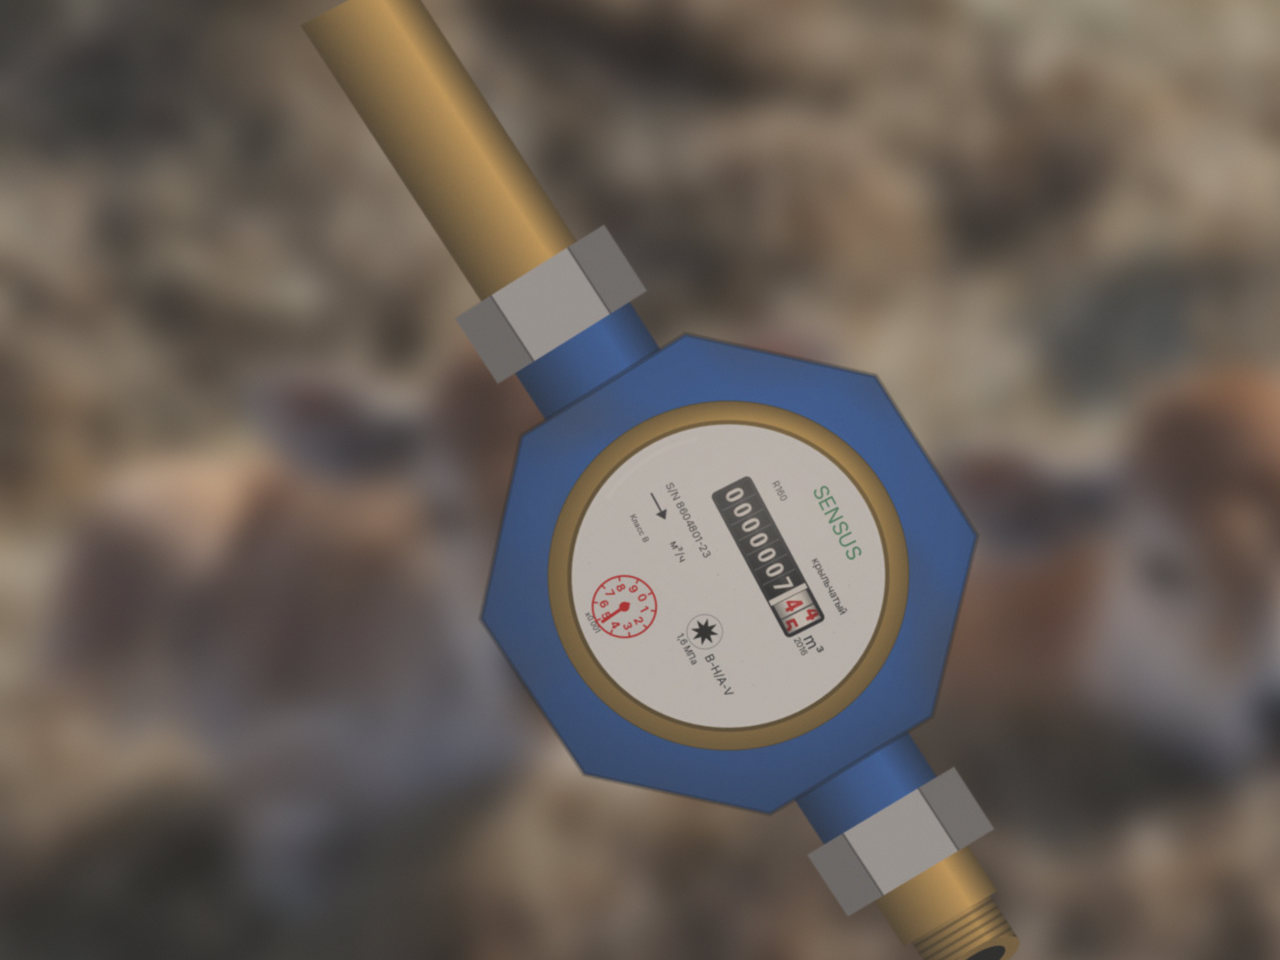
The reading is 7.444 m³
